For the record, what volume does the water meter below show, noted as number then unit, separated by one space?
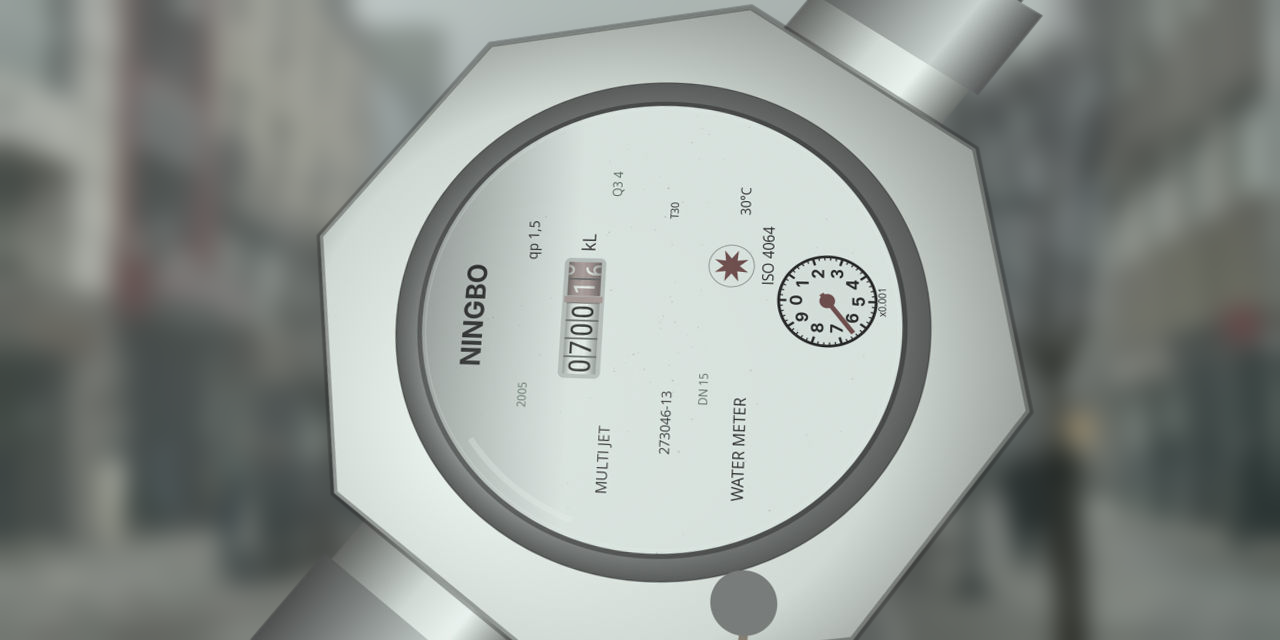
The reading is 700.156 kL
